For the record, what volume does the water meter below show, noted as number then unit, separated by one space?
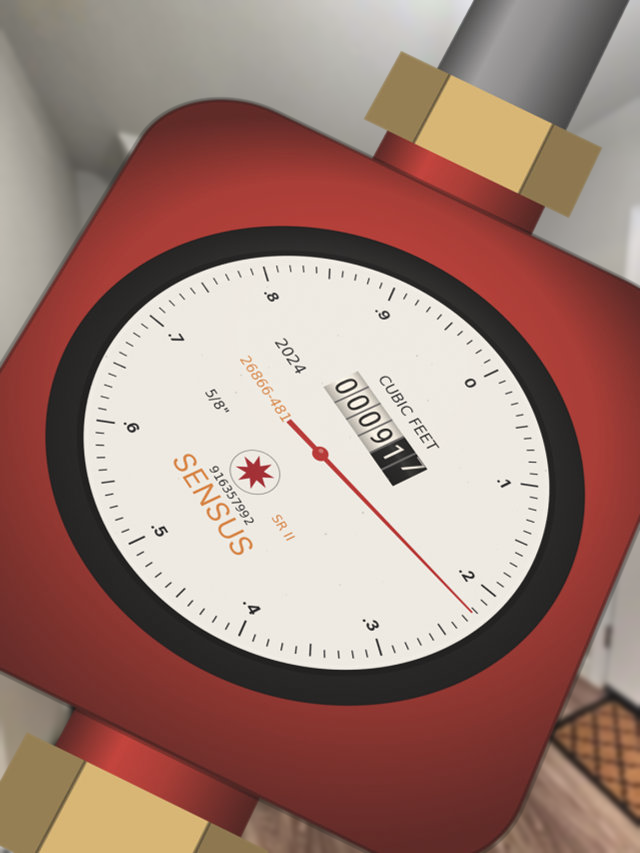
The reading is 917.22 ft³
